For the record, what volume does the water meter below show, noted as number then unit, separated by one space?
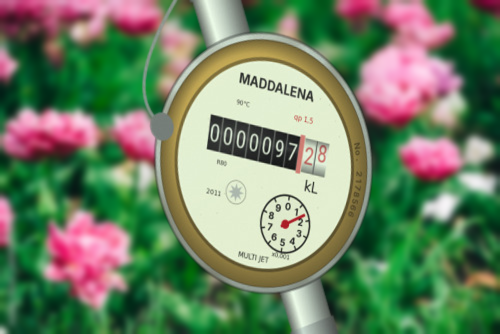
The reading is 97.281 kL
